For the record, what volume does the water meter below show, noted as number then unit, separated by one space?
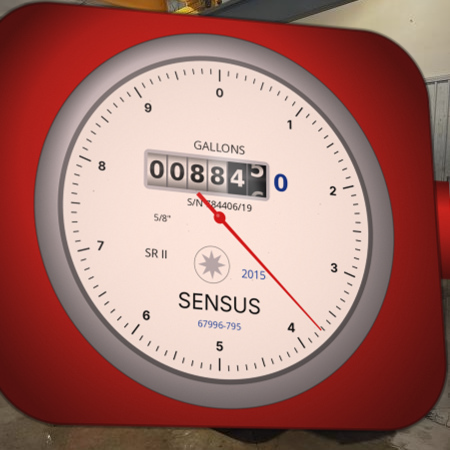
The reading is 88453.7 gal
